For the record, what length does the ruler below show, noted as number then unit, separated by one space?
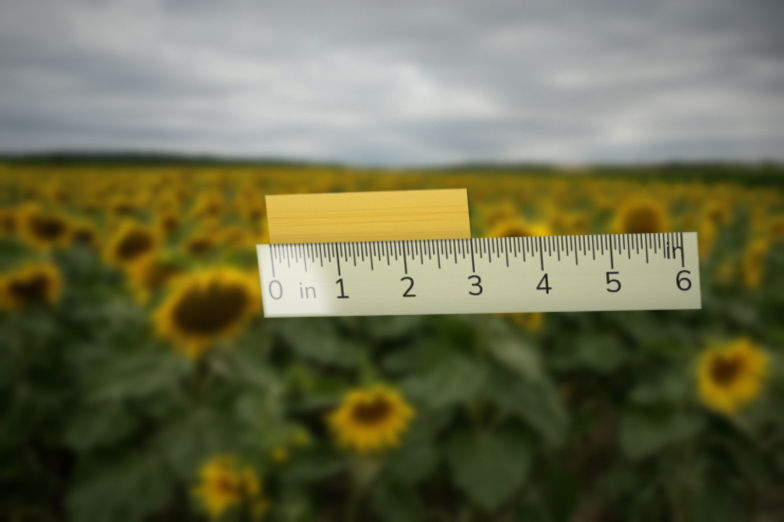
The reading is 3 in
